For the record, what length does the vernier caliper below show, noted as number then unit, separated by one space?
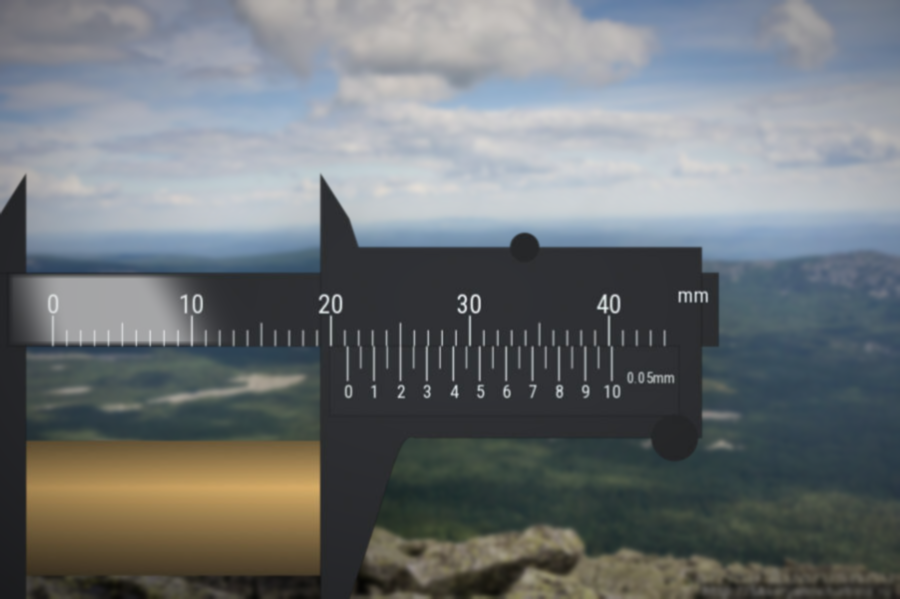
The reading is 21.2 mm
